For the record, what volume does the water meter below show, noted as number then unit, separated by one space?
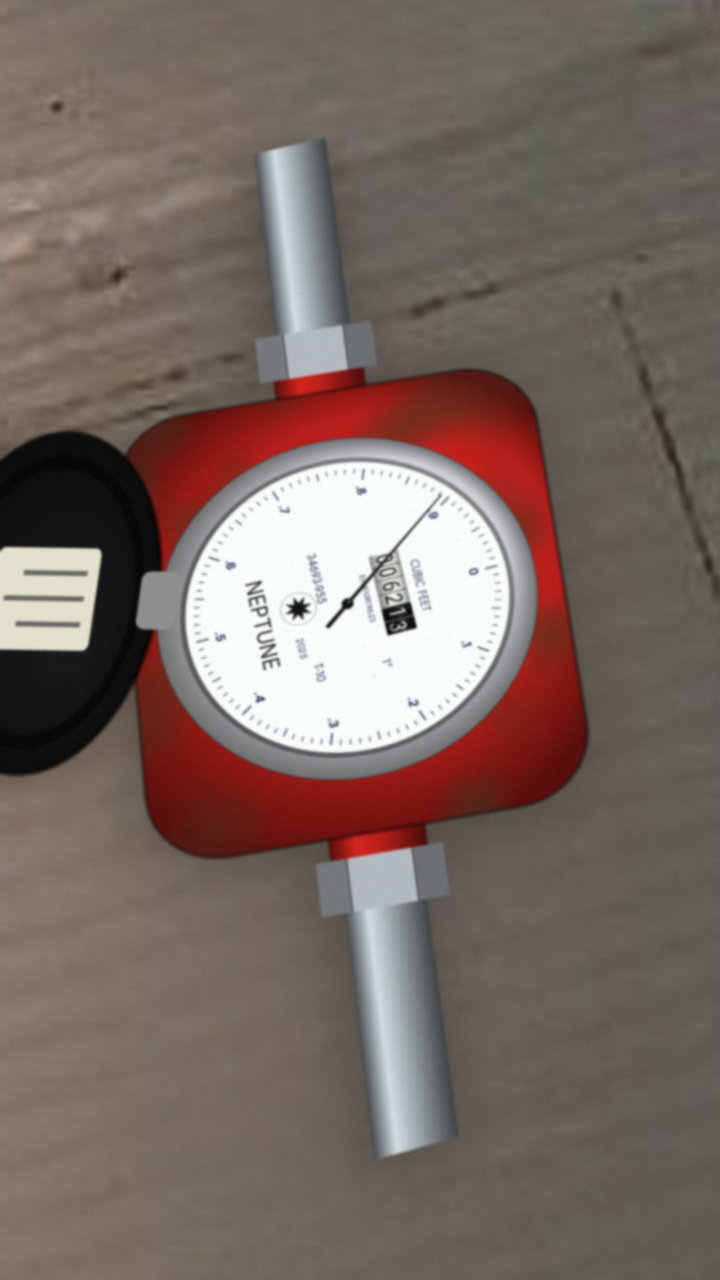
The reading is 6212.89 ft³
